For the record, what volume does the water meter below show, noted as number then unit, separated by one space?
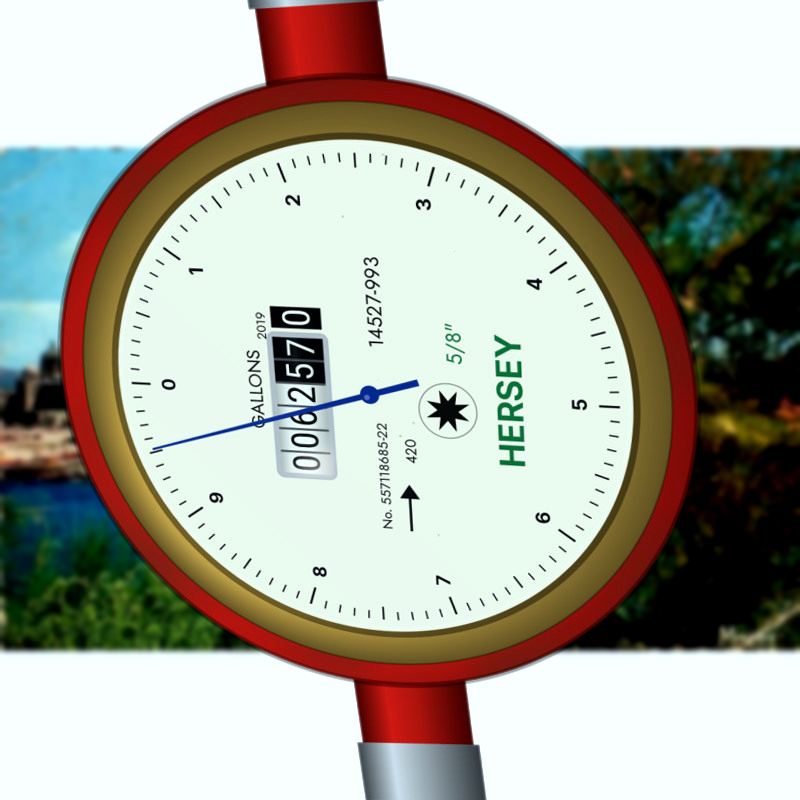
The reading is 62569.5 gal
